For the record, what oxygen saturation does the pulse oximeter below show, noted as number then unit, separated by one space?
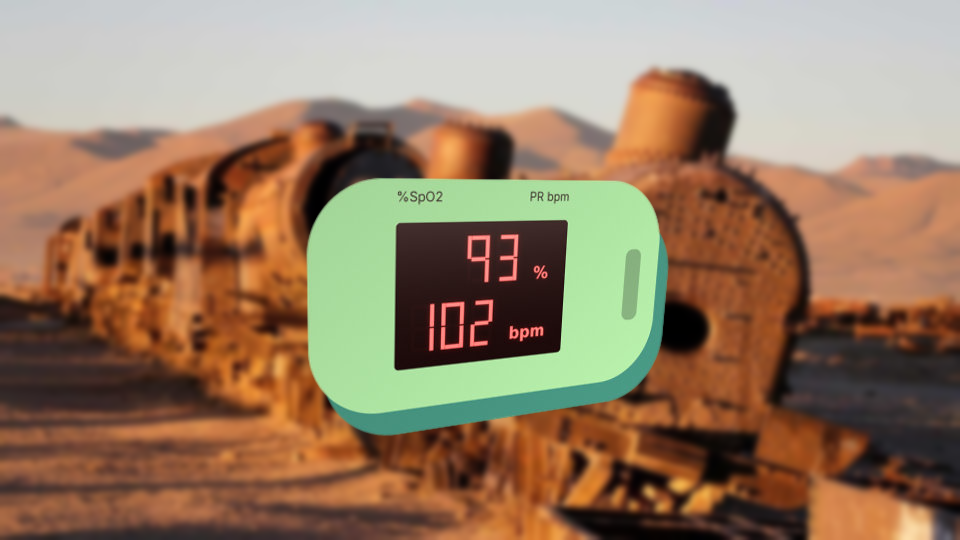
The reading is 93 %
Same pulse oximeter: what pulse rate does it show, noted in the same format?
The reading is 102 bpm
